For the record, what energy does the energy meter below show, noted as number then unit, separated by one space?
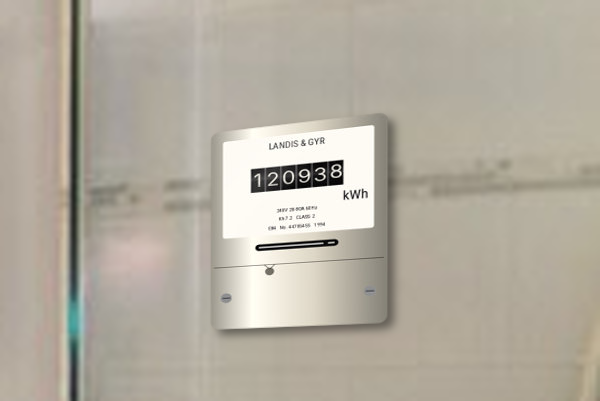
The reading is 120938 kWh
